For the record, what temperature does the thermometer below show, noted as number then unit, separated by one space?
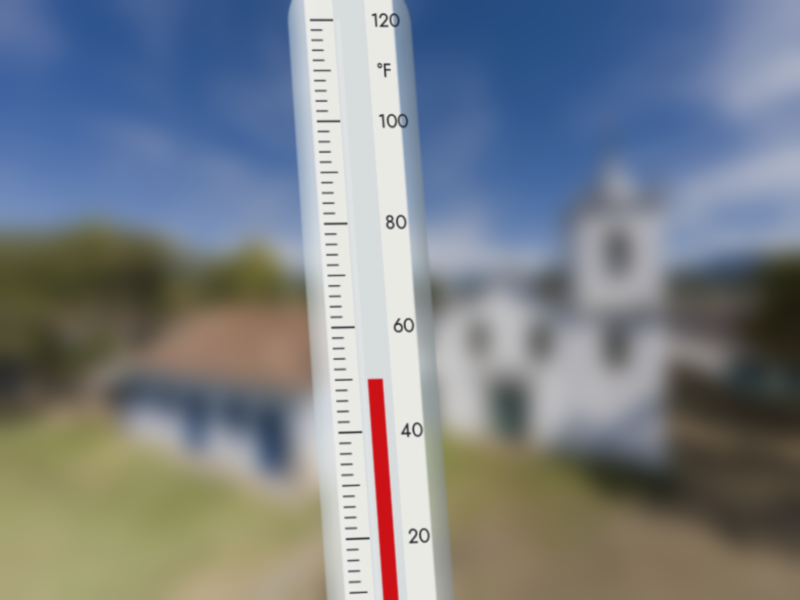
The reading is 50 °F
